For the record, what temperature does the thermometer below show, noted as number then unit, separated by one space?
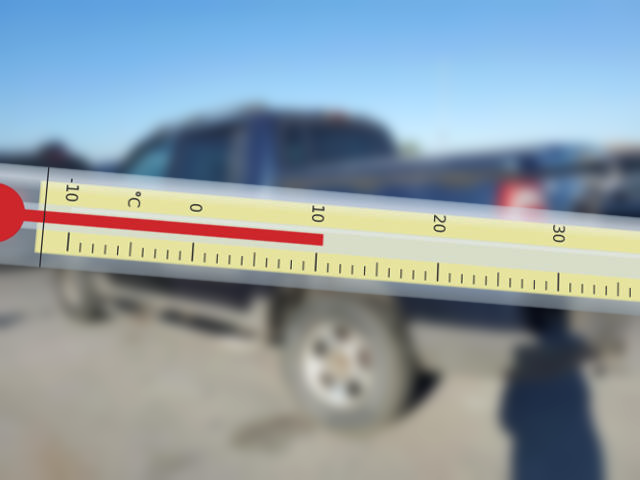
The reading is 10.5 °C
